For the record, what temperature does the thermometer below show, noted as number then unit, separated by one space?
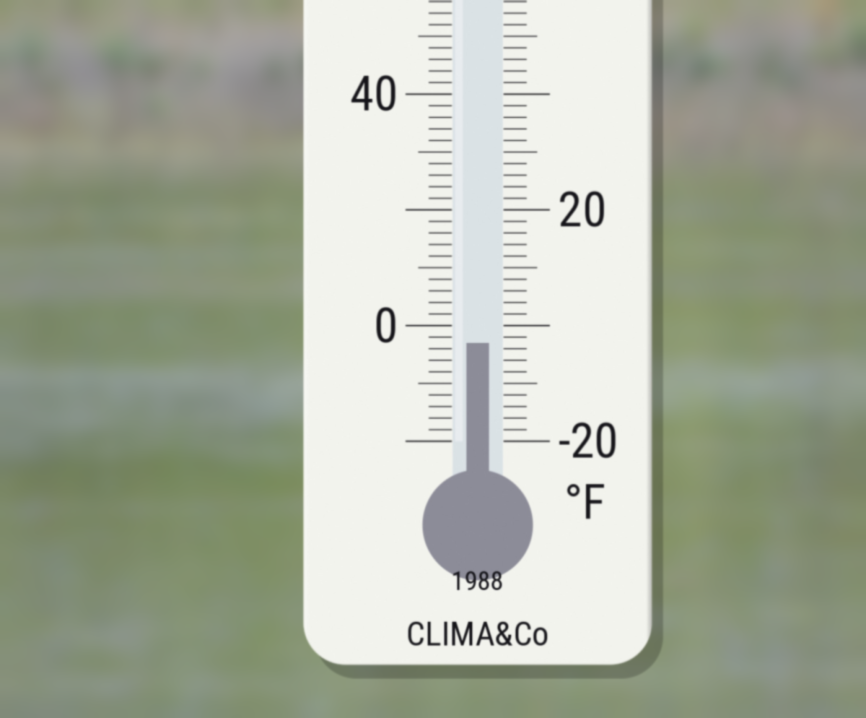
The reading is -3 °F
